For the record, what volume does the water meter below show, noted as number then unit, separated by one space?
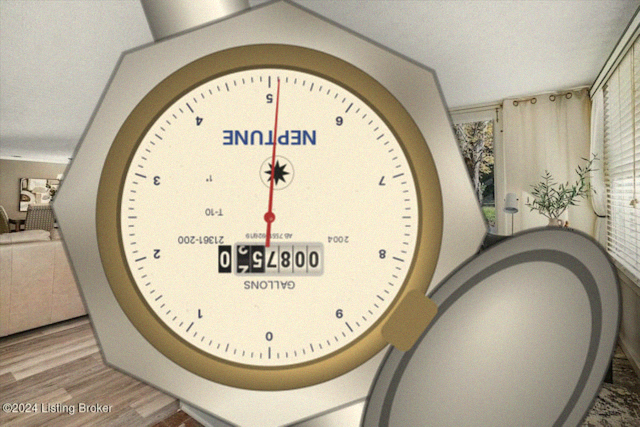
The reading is 87525.1 gal
